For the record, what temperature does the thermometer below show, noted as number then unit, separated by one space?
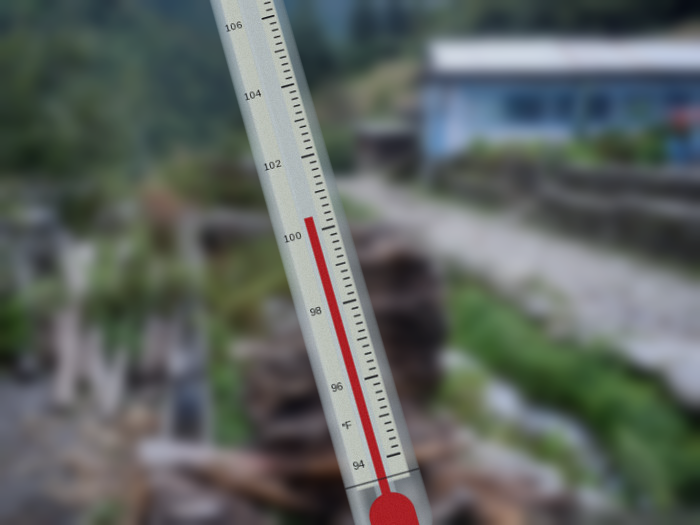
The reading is 100.4 °F
